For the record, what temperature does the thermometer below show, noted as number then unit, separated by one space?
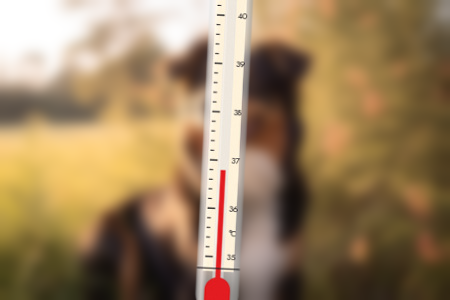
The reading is 36.8 °C
